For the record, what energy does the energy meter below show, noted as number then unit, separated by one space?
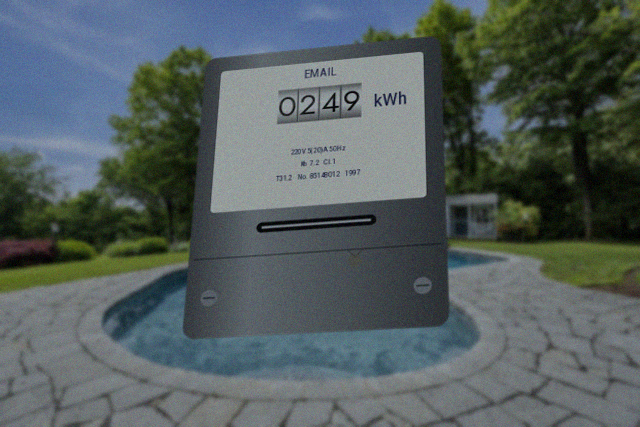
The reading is 249 kWh
